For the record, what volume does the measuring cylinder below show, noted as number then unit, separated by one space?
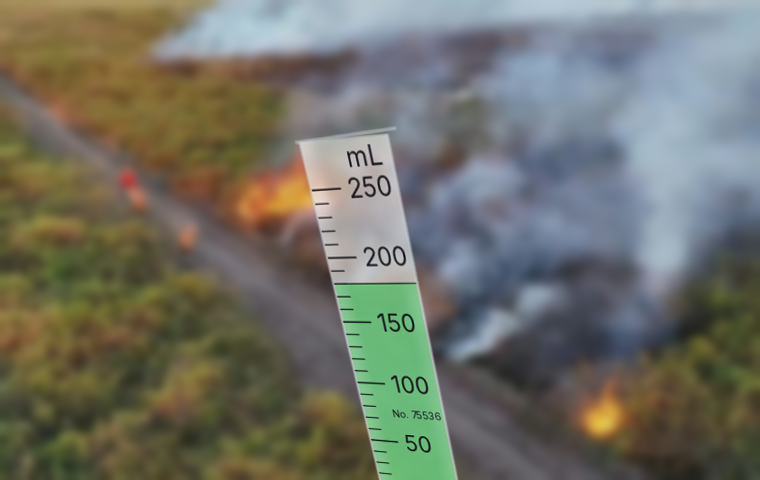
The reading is 180 mL
